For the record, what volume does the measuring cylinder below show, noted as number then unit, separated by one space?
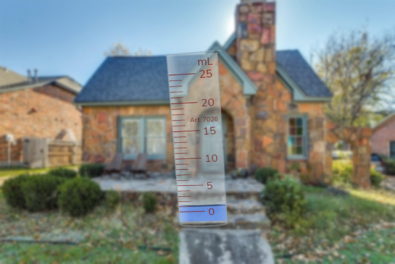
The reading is 1 mL
